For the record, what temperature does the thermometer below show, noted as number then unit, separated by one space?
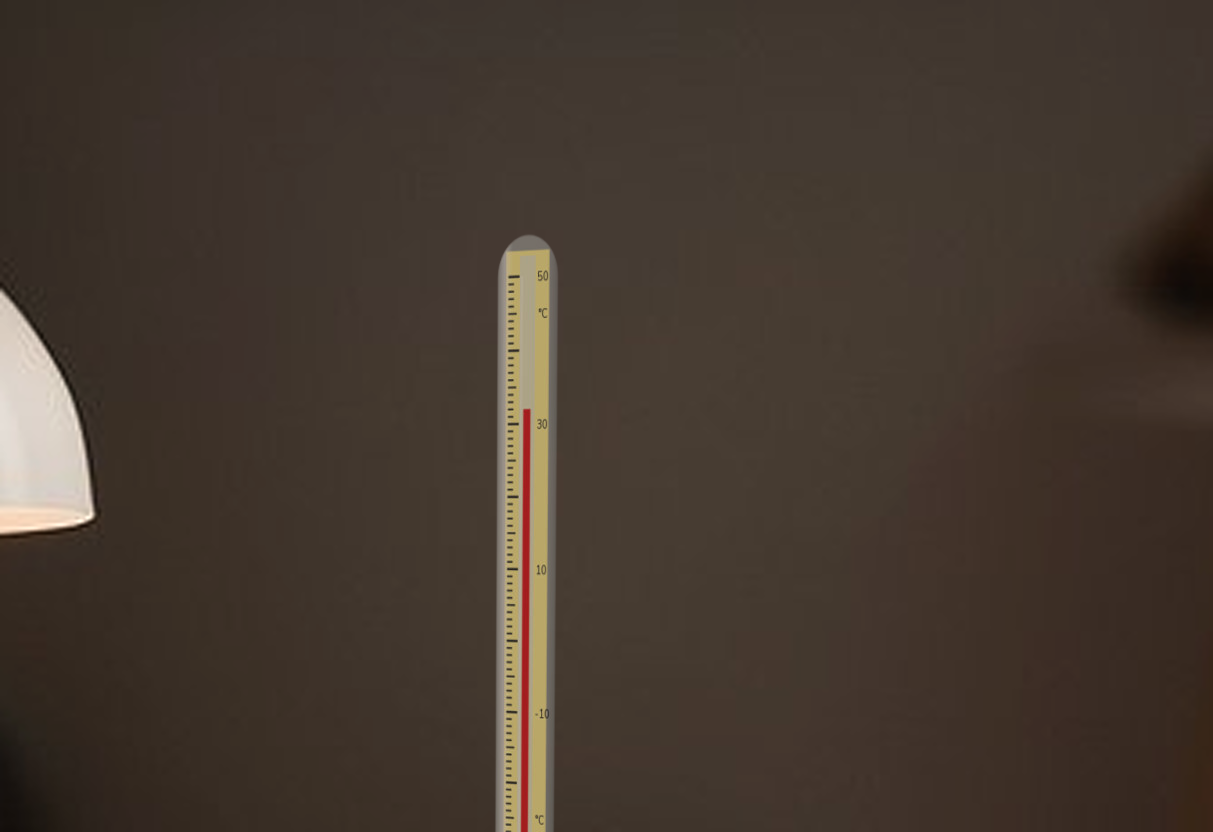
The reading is 32 °C
